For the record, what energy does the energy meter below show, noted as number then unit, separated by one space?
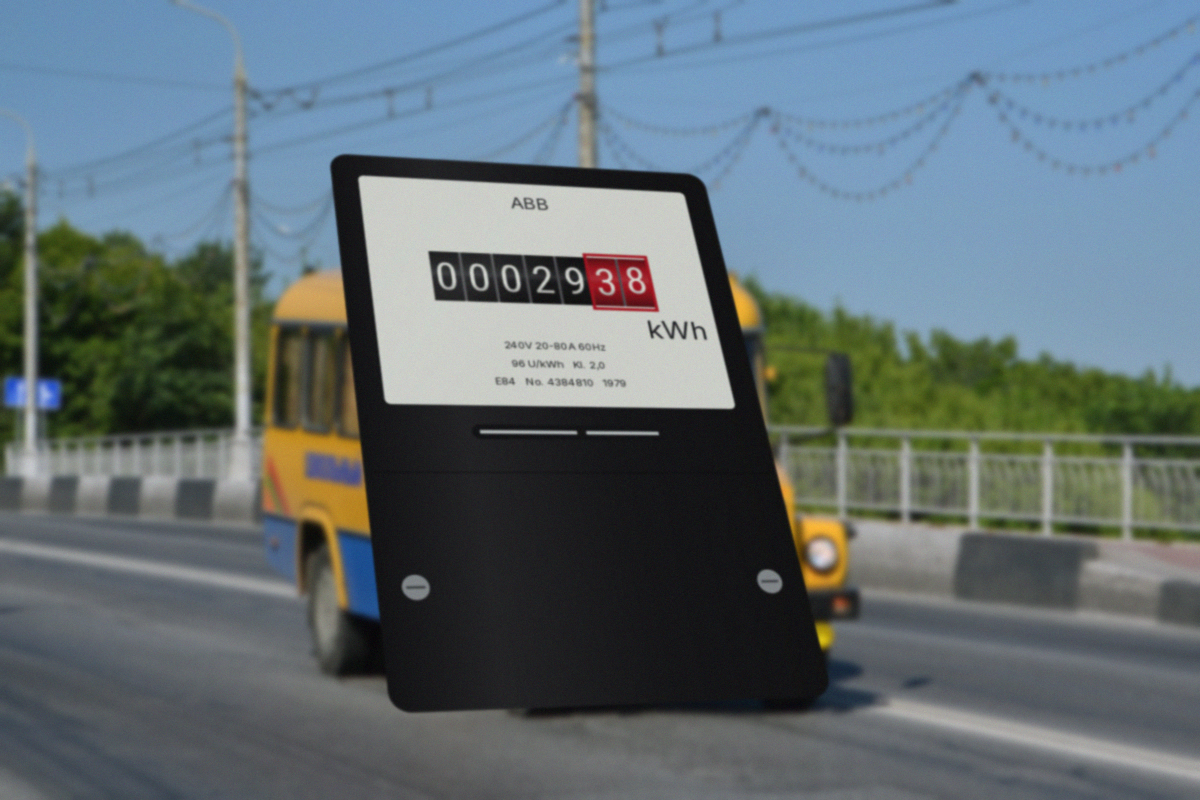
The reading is 29.38 kWh
